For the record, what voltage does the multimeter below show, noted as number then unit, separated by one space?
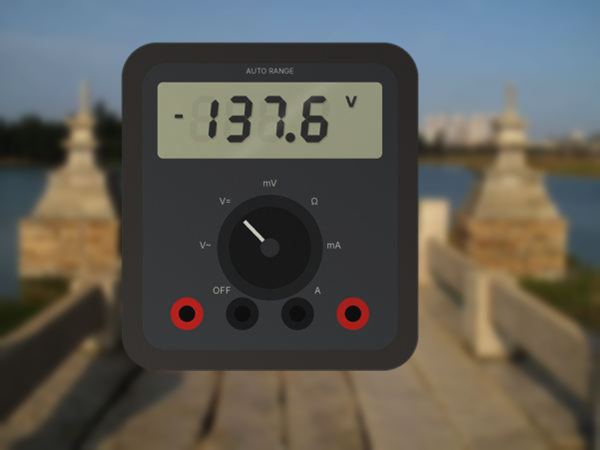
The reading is -137.6 V
